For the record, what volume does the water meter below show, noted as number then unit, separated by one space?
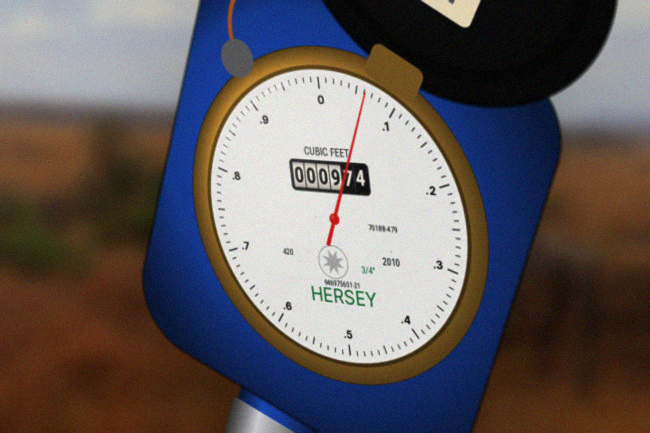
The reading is 974.06 ft³
